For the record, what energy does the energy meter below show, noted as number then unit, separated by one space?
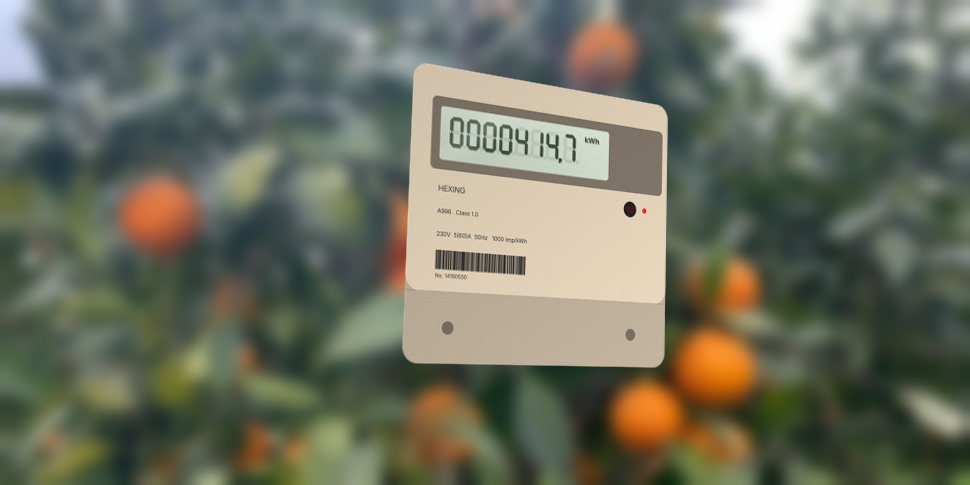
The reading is 414.7 kWh
